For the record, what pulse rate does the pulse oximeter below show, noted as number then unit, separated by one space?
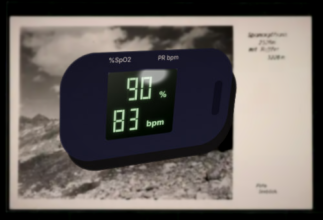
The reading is 83 bpm
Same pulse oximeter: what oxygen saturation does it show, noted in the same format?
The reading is 90 %
